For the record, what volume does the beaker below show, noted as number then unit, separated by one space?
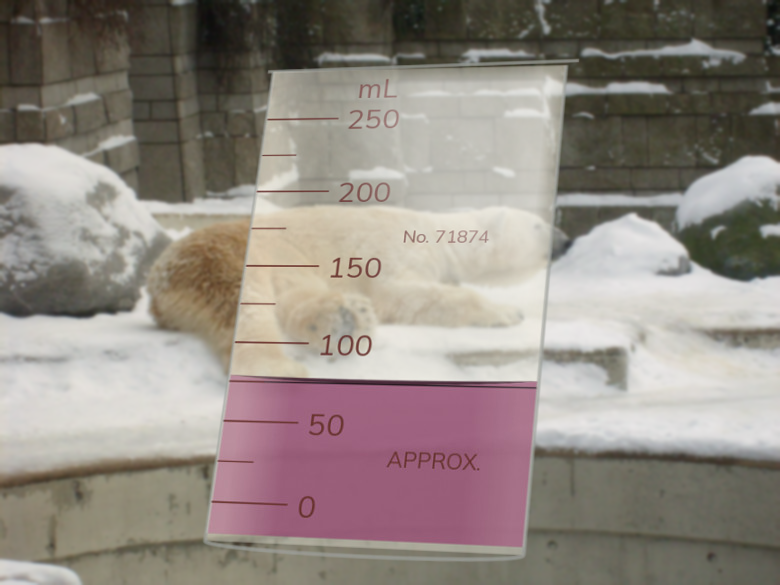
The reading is 75 mL
